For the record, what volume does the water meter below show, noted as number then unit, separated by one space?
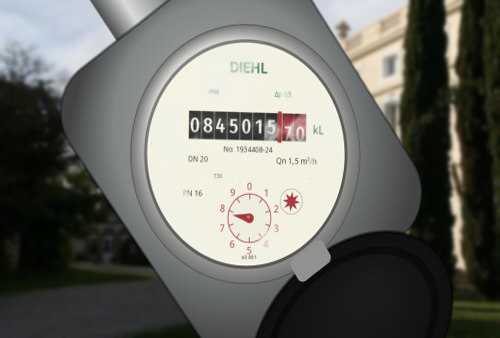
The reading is 845015.697 kL
